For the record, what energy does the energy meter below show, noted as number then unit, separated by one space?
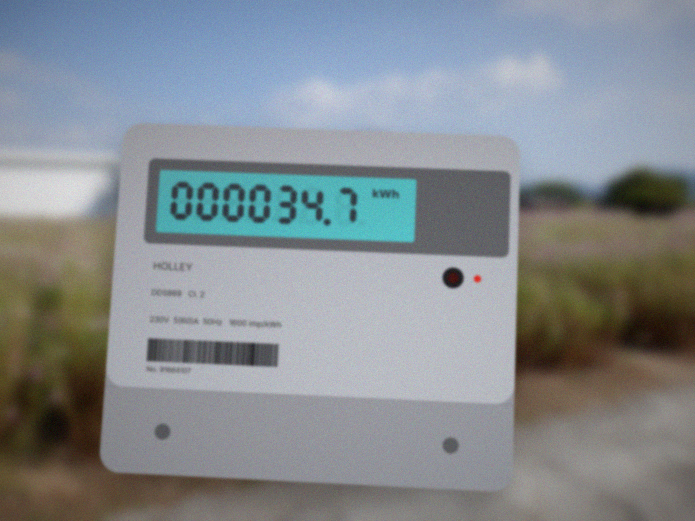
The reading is 34.7 kWh
